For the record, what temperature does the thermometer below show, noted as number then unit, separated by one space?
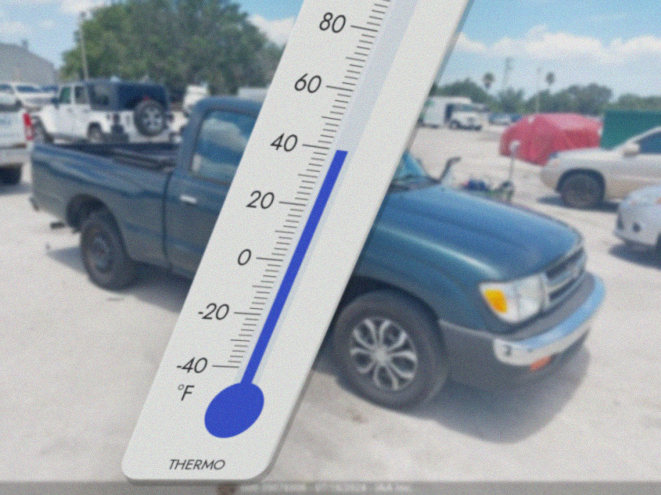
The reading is 40 °F
